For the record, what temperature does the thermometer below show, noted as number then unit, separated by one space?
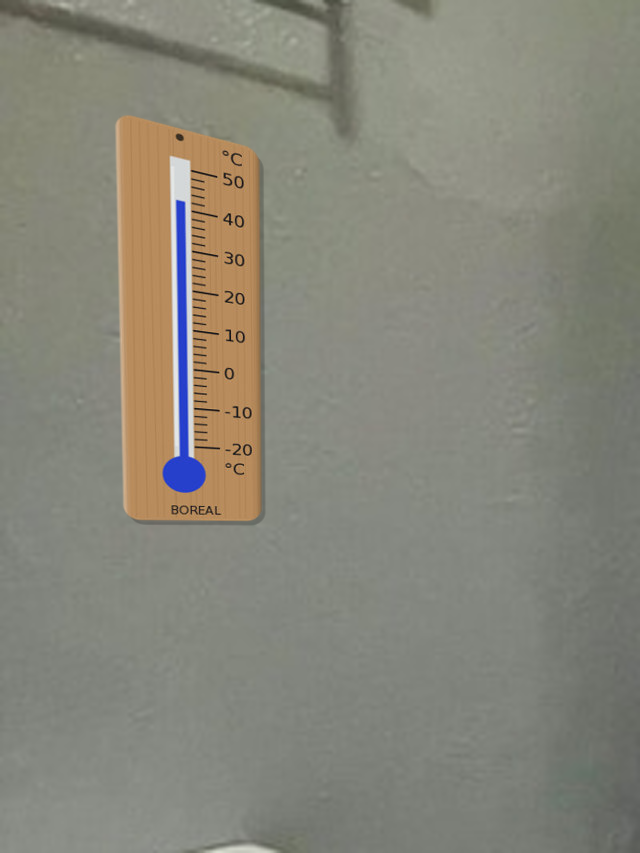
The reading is 42 °C
